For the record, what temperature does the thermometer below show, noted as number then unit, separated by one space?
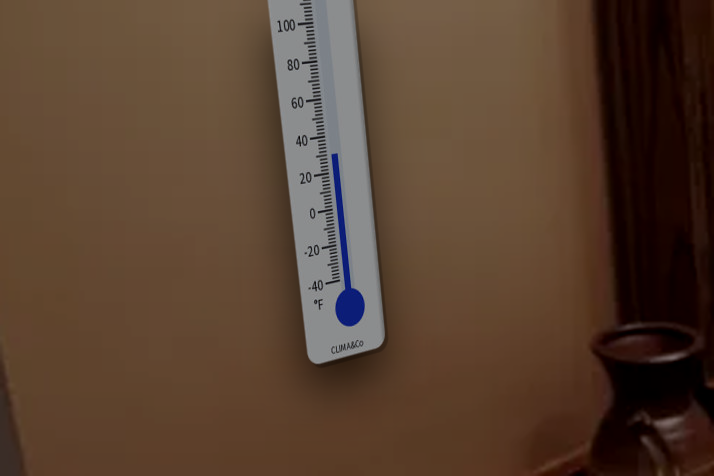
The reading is 30 °F
